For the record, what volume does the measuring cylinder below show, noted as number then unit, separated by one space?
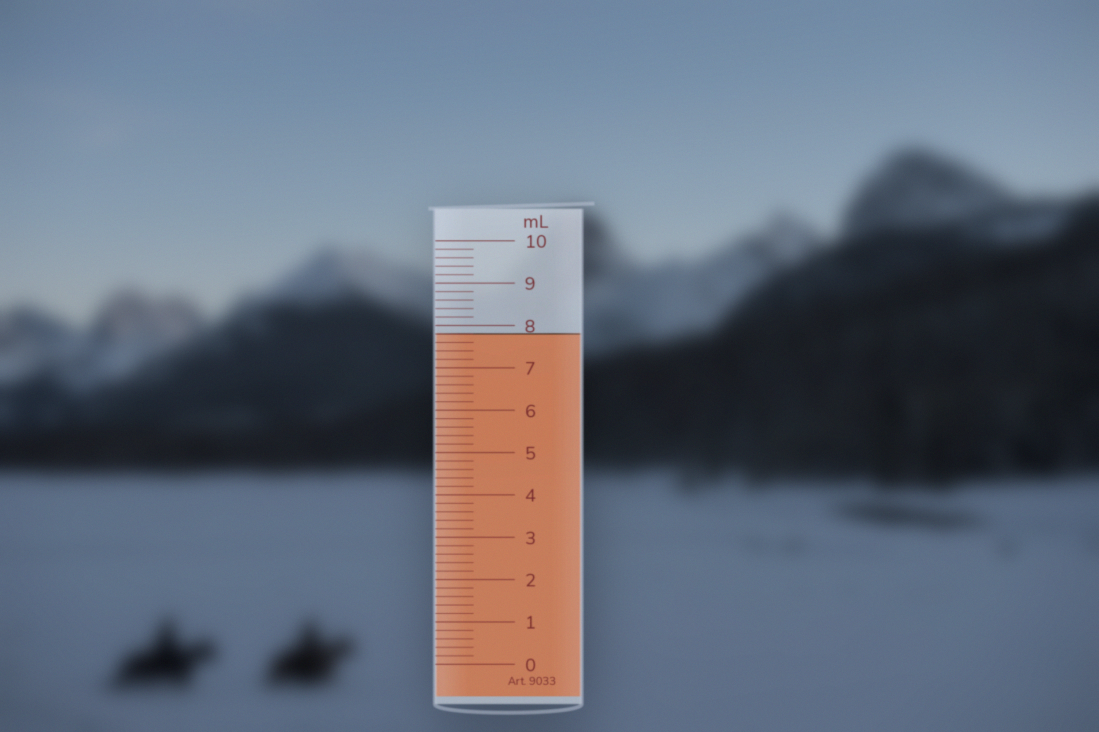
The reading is 7.8 mL
